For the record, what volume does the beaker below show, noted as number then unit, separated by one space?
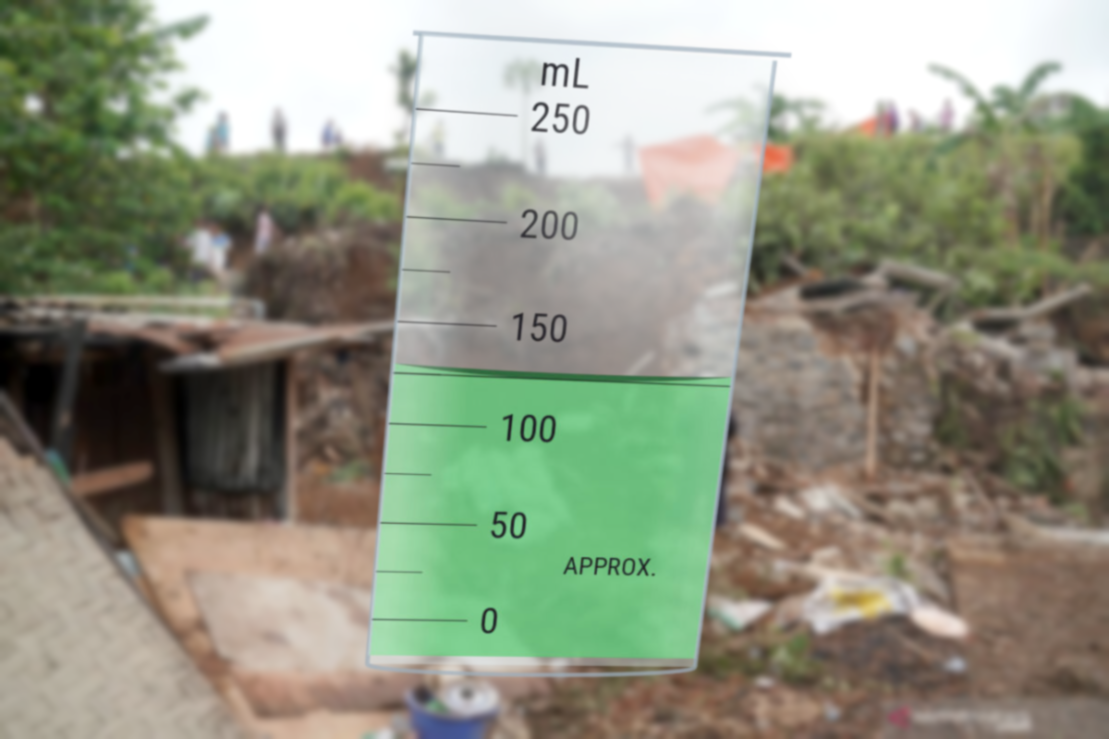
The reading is 125 mL
